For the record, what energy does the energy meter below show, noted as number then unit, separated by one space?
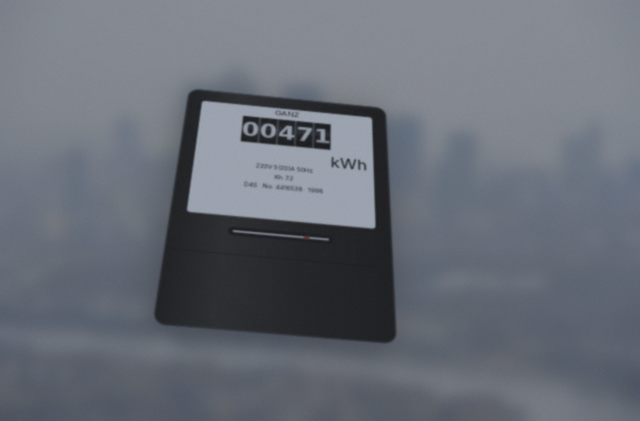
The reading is 471 kWh
